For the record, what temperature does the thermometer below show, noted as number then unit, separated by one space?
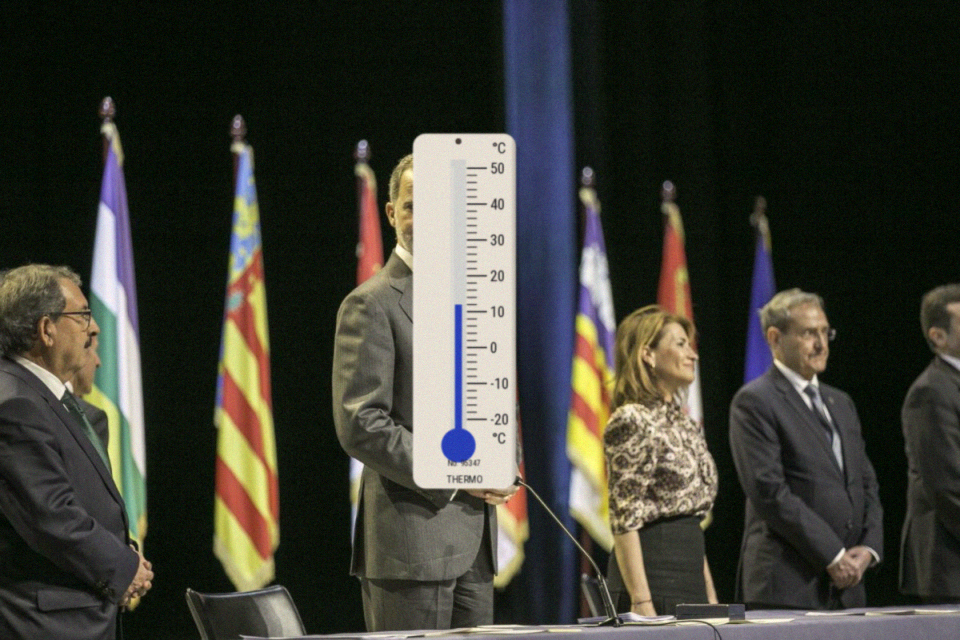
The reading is 12 °C
